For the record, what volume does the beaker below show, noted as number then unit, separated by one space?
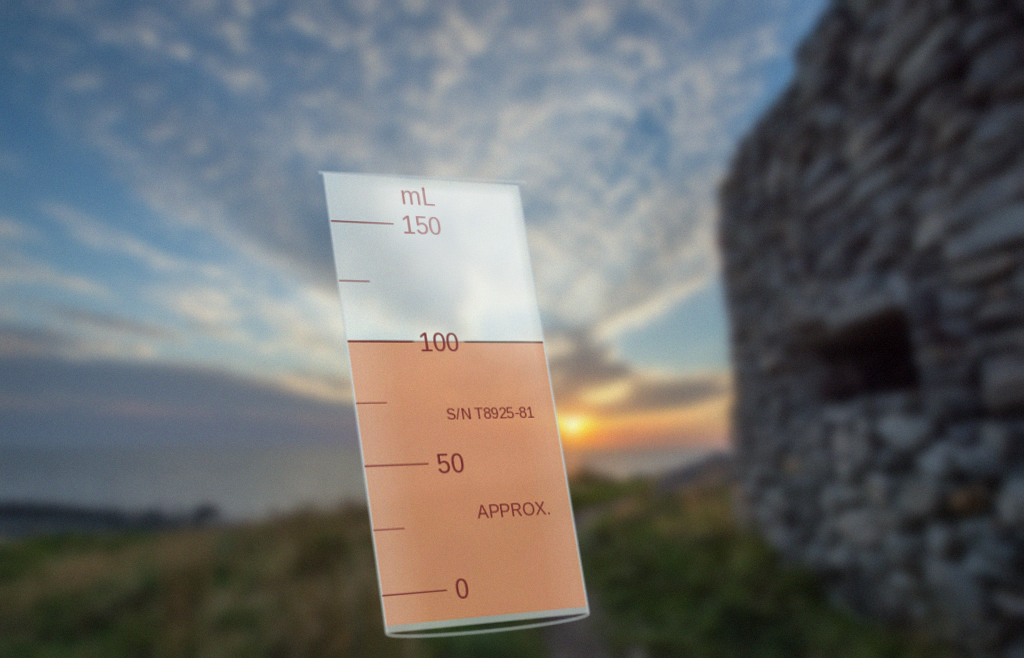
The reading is 100 mL
